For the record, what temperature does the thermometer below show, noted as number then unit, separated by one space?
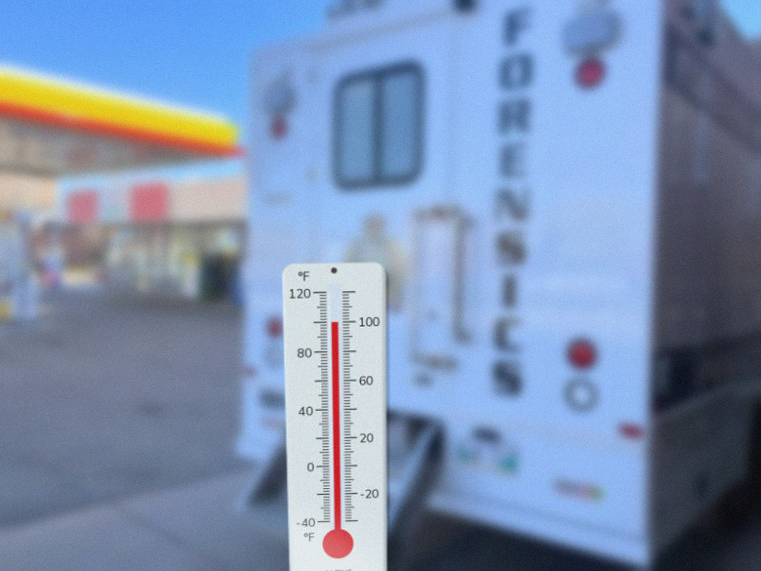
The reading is 100 °F
